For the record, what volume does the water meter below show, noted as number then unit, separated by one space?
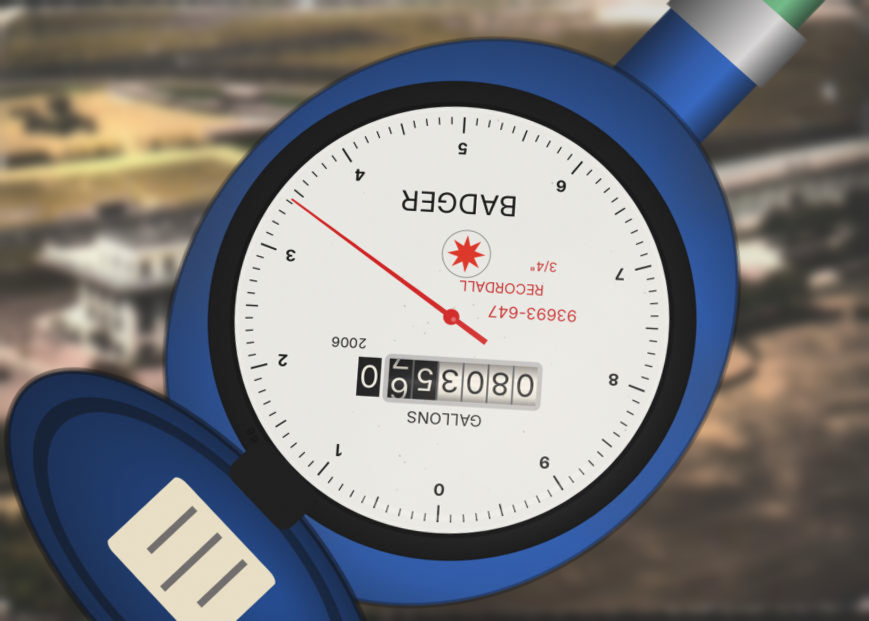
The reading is 803563.4 gal
